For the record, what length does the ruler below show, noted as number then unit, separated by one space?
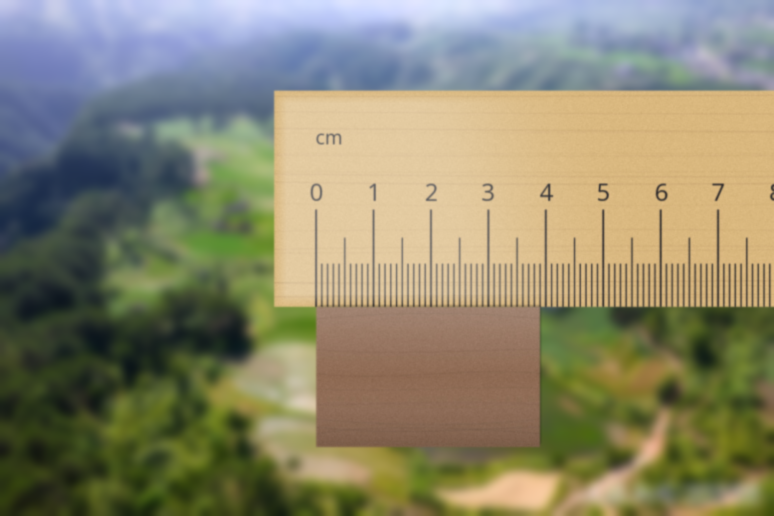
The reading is 3.9 cm
